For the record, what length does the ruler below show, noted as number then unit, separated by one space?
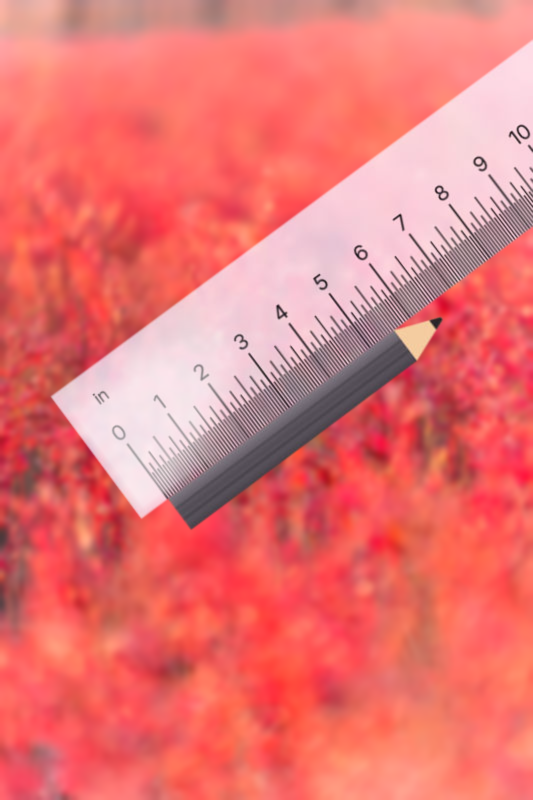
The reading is 6.5 in
